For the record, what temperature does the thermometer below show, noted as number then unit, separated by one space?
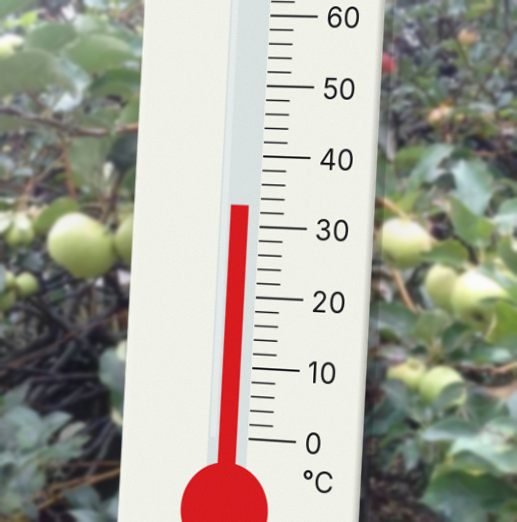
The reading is 33 °C
